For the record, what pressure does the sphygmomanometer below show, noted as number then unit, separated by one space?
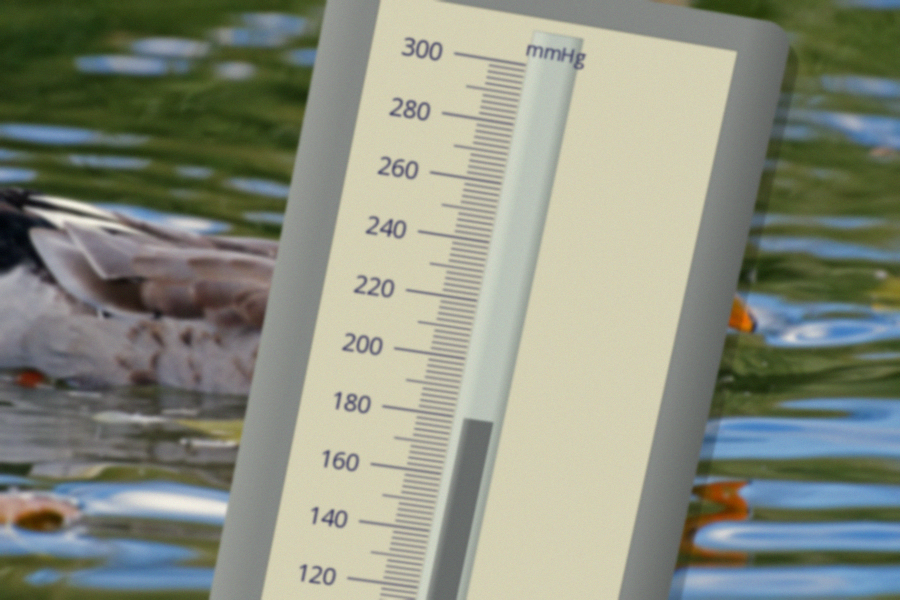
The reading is 180 mmHg
